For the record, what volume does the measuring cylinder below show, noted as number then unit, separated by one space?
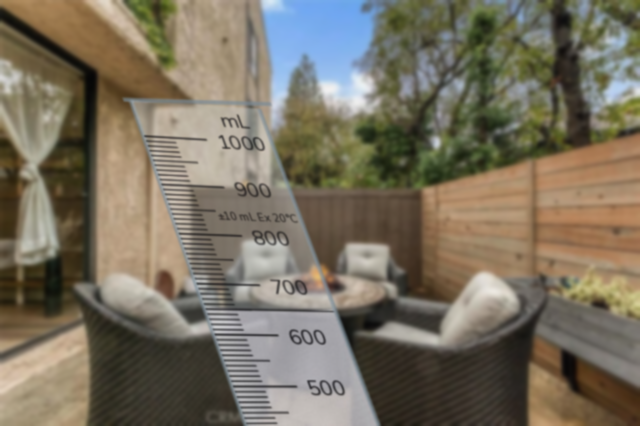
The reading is 650 mL
